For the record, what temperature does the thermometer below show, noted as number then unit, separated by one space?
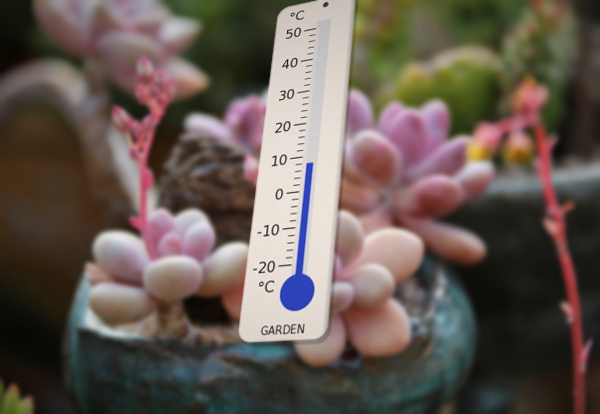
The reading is 8 °C
